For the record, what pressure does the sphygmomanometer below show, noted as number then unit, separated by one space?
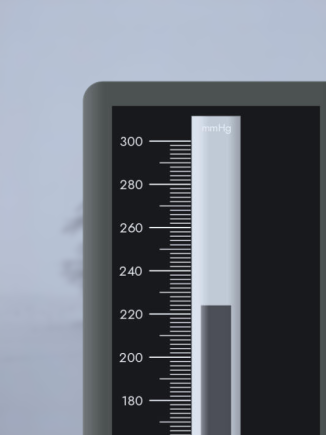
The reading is 224 mmHg
